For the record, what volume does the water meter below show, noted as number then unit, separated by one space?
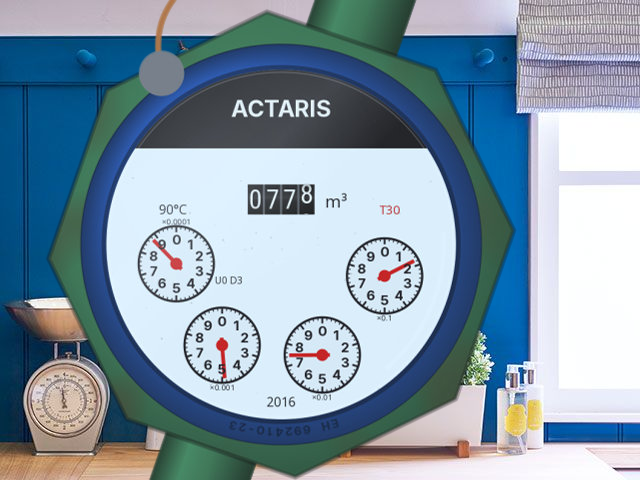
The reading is 778.1748 m³
